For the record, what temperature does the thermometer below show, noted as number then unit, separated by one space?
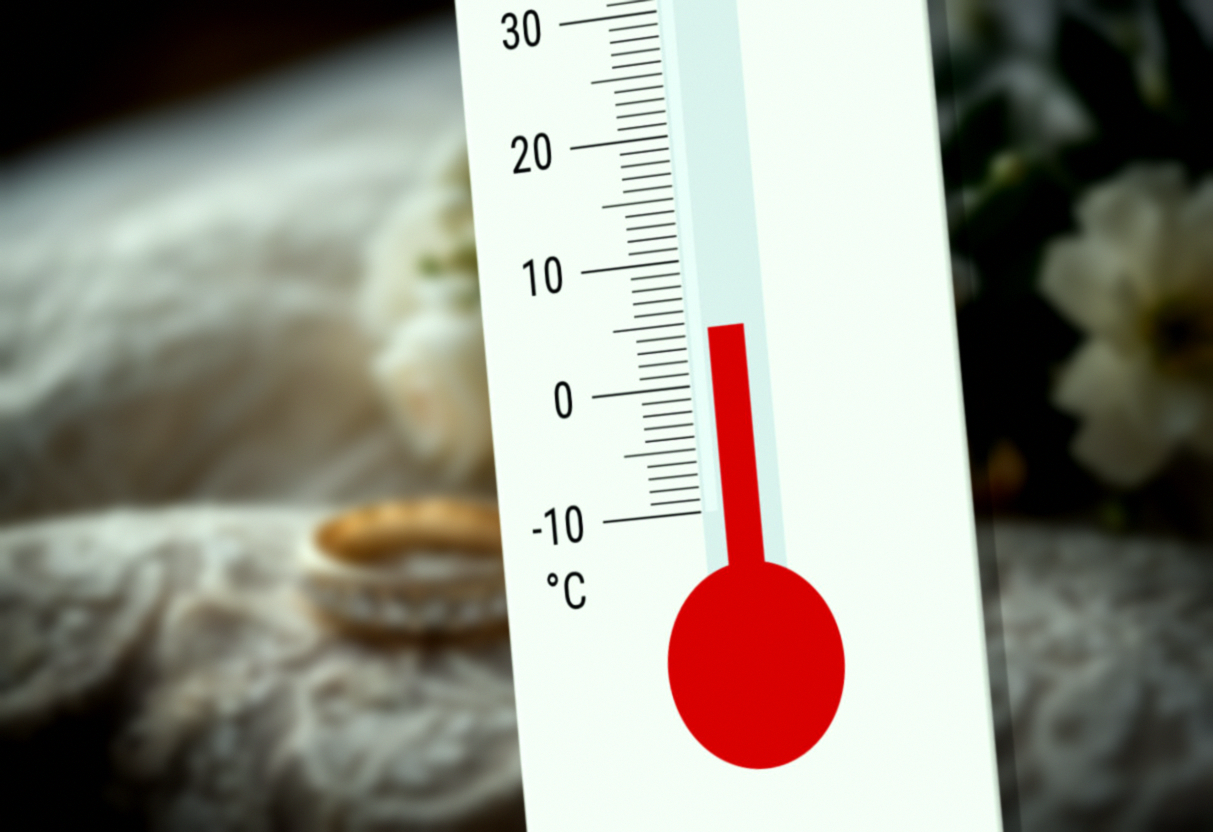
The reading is 4.5 °C
